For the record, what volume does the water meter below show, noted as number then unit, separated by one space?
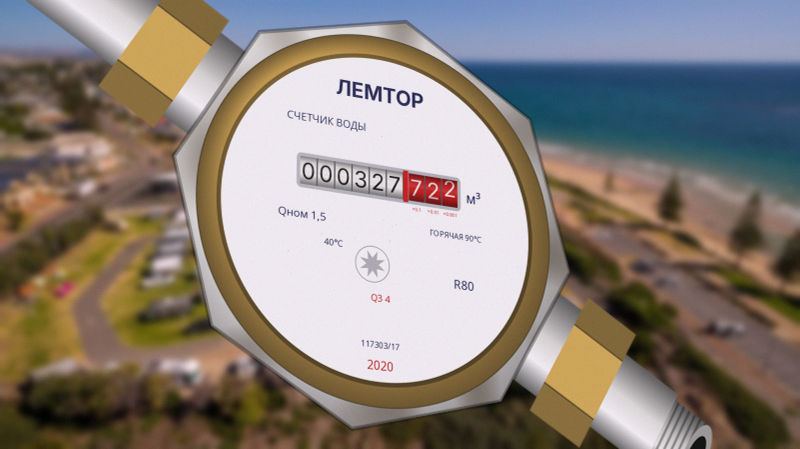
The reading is 327.722 m³
